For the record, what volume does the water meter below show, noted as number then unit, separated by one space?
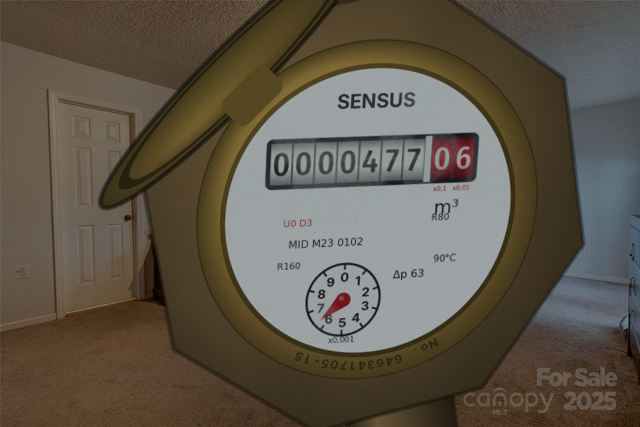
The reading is 477.066 m³
